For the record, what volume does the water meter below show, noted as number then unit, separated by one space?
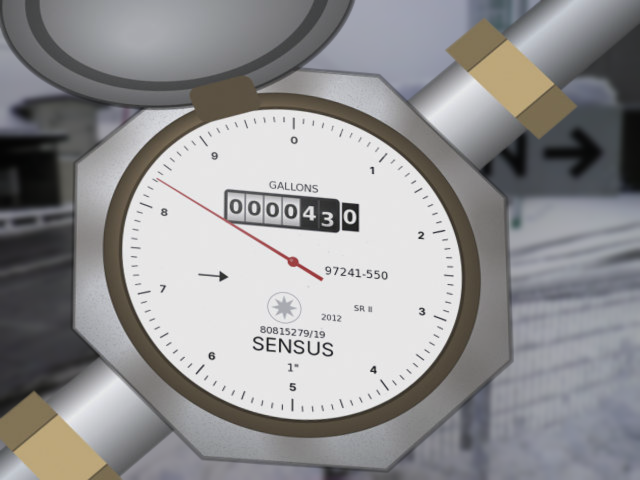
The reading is 428.3 gal
